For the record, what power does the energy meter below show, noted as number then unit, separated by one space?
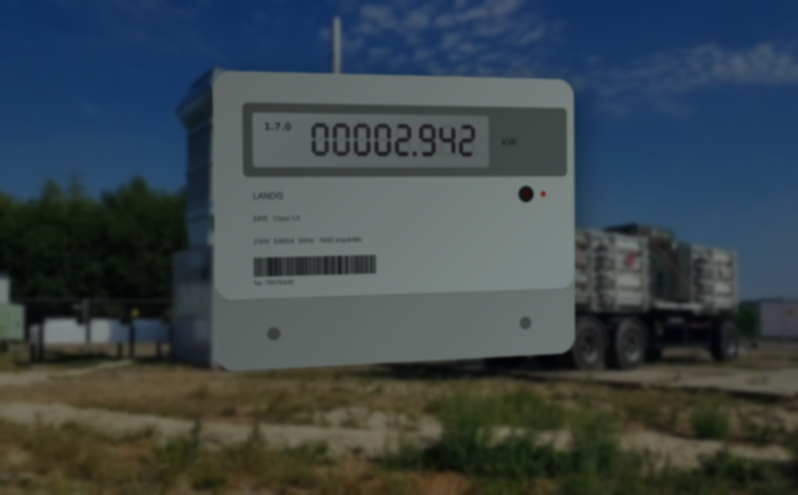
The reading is 2.942 kW
